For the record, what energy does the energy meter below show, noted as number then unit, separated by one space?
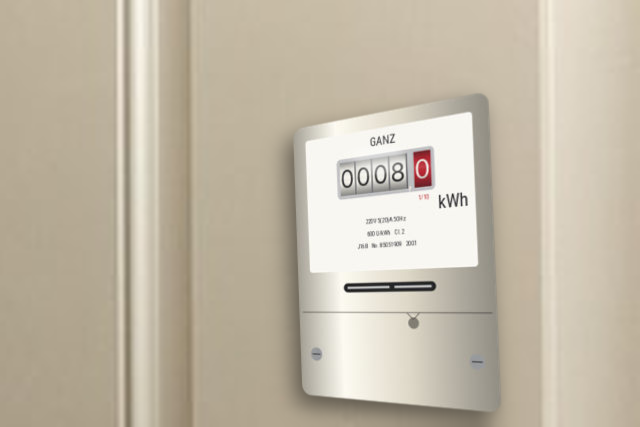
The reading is 8.0 kWh
